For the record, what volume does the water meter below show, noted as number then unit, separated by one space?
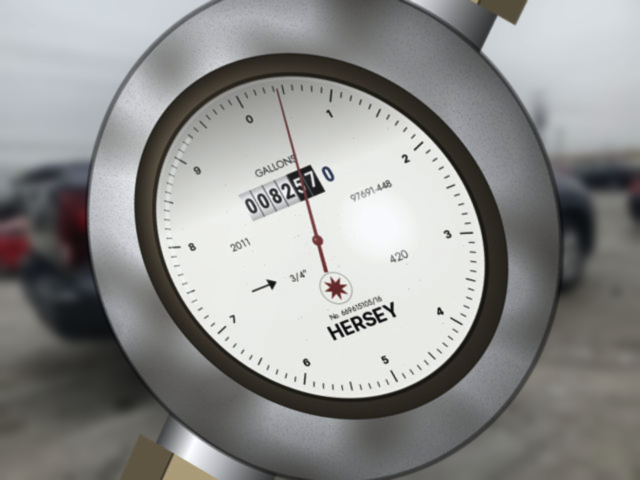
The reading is 82570.4 gal
